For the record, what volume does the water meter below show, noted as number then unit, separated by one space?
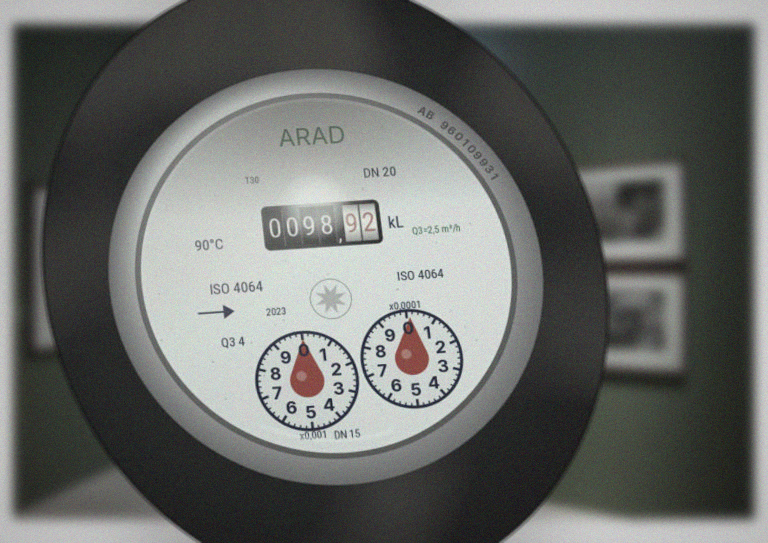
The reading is 98.9200 kL
